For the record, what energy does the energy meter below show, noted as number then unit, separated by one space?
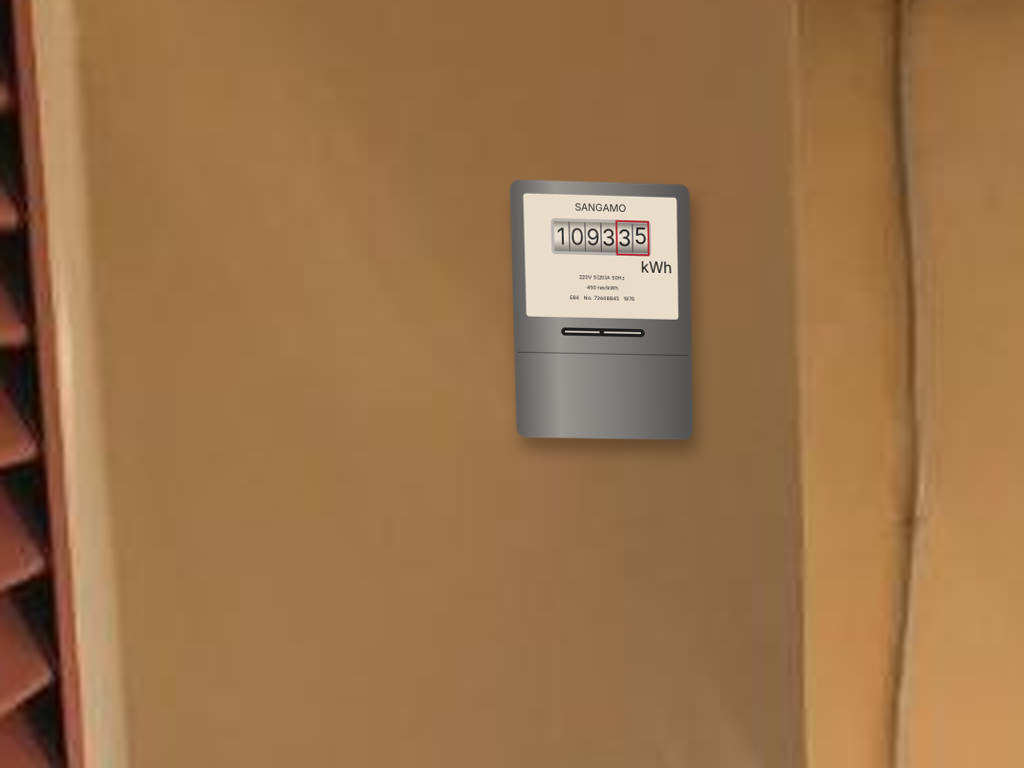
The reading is 1093.35 kWh
